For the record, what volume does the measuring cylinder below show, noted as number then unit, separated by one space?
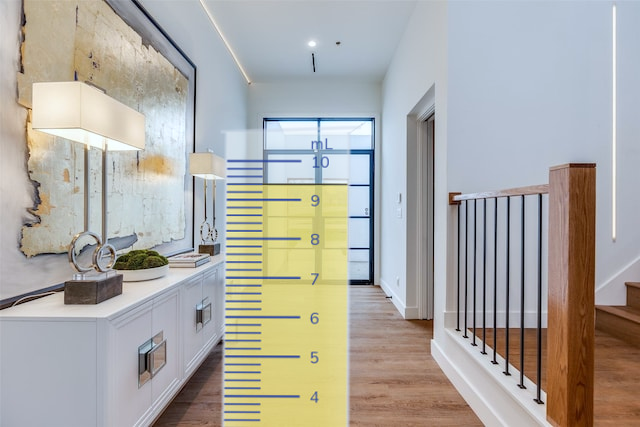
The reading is 9.4 mL
